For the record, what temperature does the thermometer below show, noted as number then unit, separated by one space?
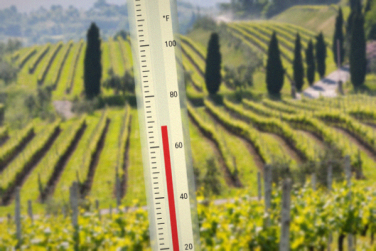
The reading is 68 °F
